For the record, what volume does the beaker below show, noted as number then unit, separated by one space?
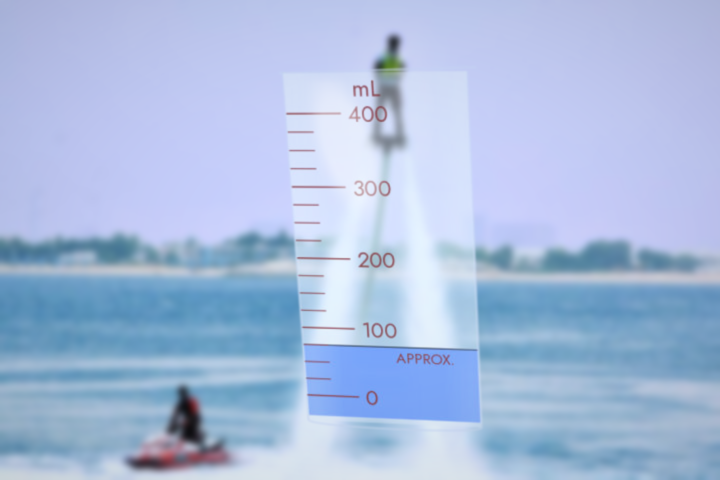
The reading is 75 mL
